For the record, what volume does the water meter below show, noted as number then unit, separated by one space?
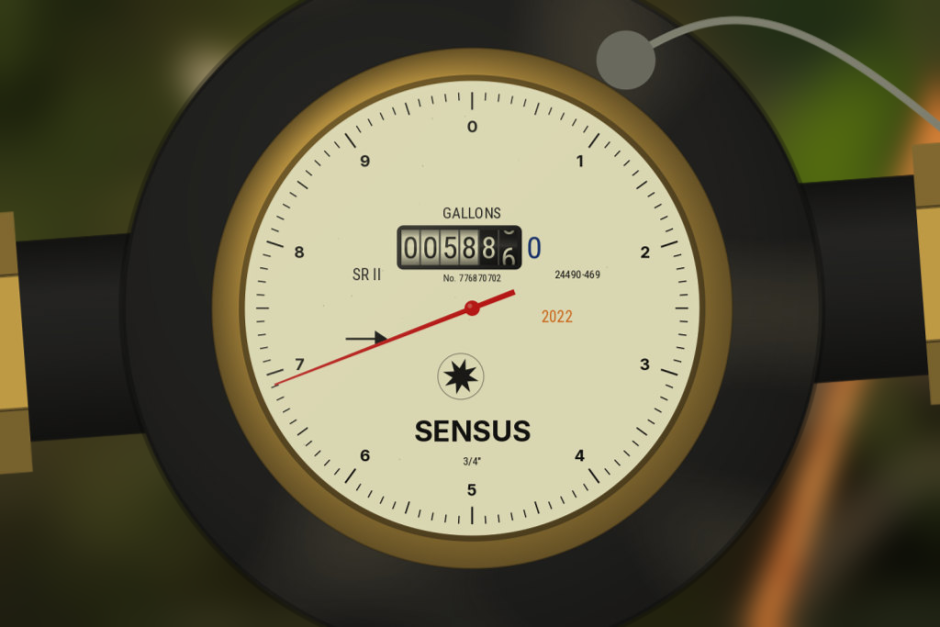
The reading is 58856.9 gal
